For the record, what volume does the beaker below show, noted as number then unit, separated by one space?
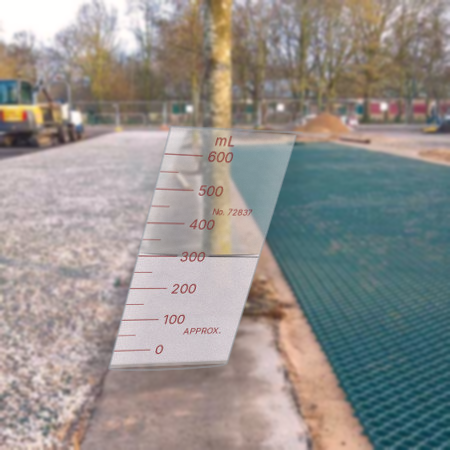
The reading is 300 mL
